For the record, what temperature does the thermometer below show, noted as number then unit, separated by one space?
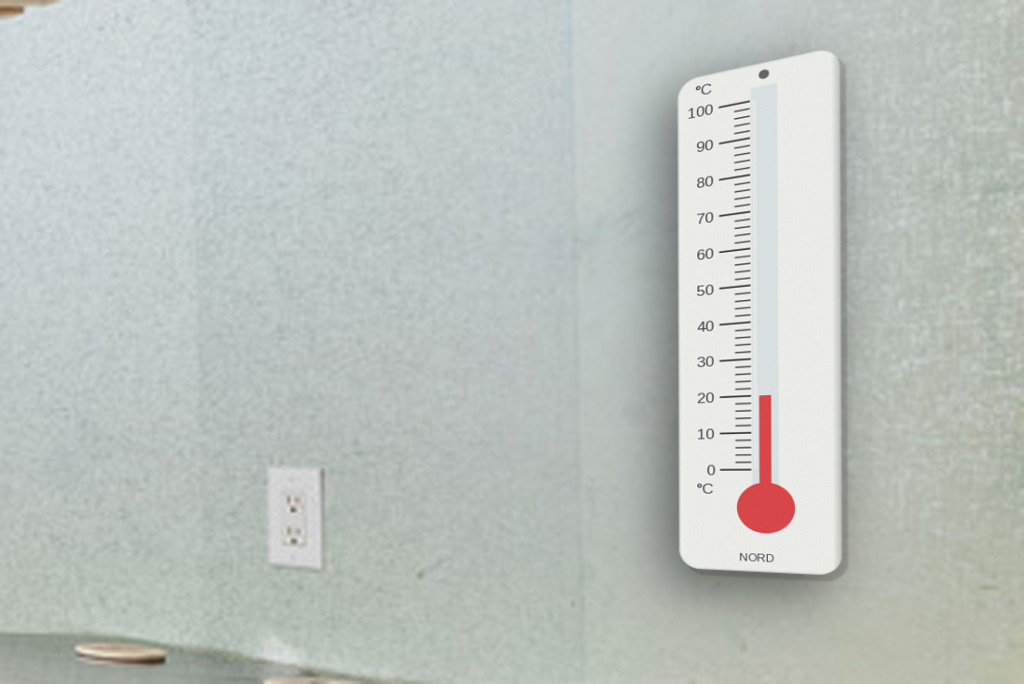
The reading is 20 °C
